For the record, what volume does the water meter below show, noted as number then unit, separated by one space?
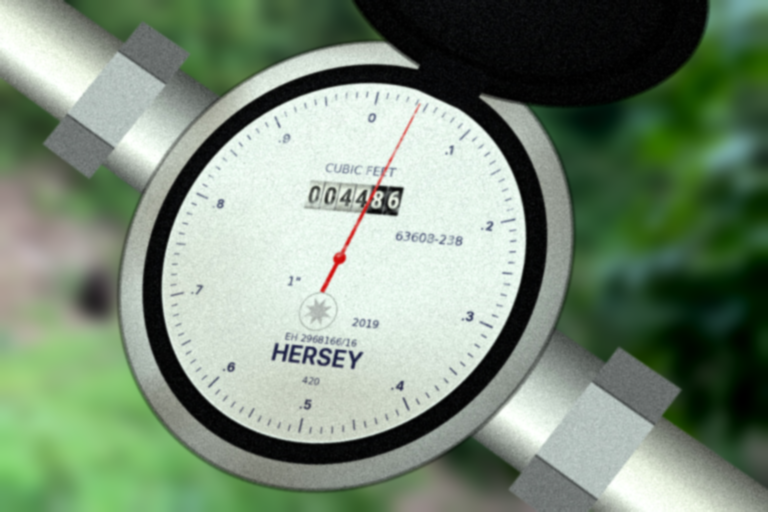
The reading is 4486.04 ft³
